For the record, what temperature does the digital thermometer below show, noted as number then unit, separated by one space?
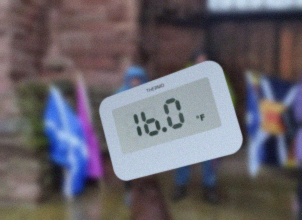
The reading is 16.0 °F
